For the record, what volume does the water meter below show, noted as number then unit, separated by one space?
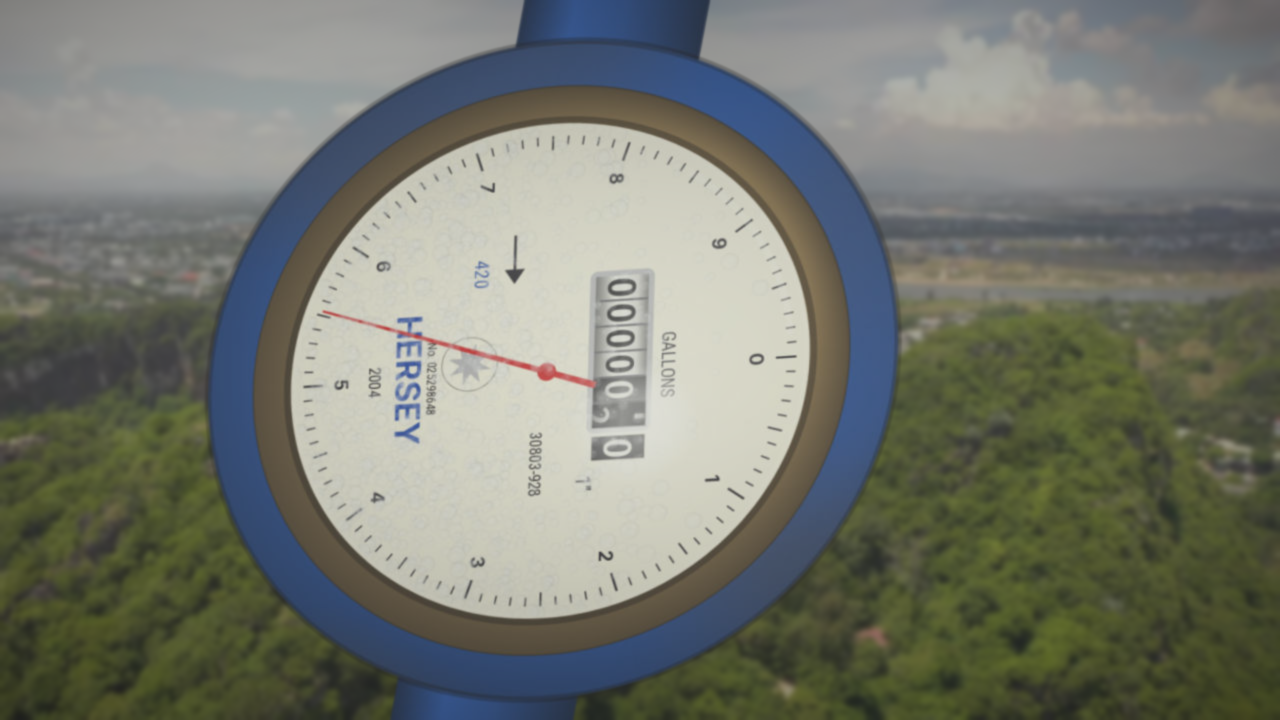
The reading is 15.5 gal
